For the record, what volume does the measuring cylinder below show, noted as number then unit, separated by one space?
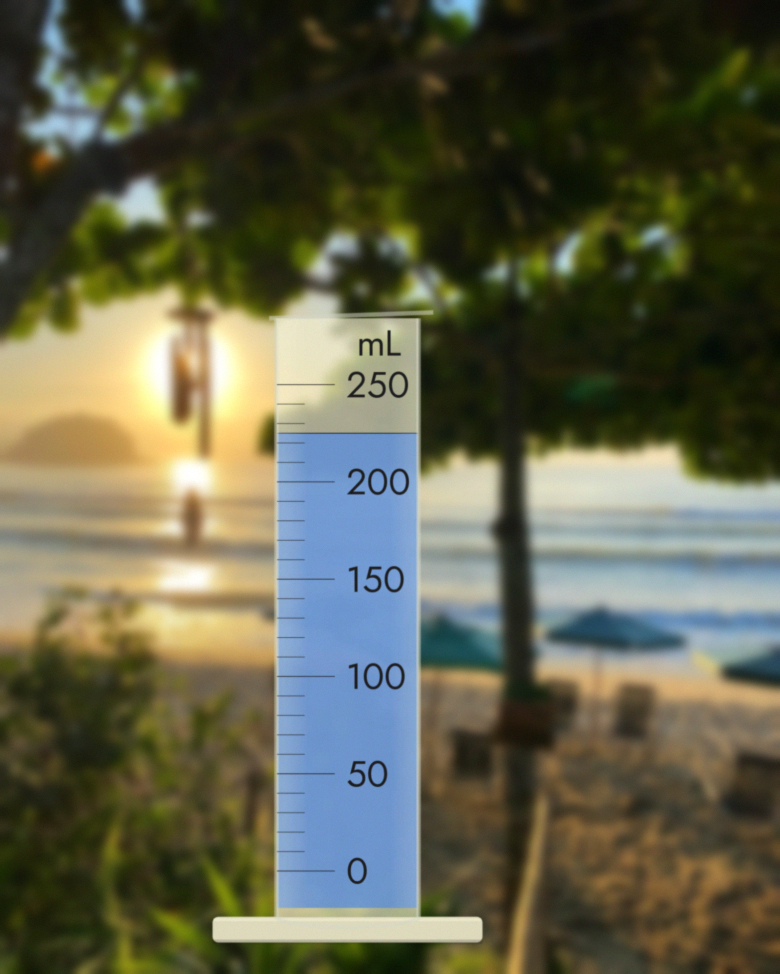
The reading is 225 mL
